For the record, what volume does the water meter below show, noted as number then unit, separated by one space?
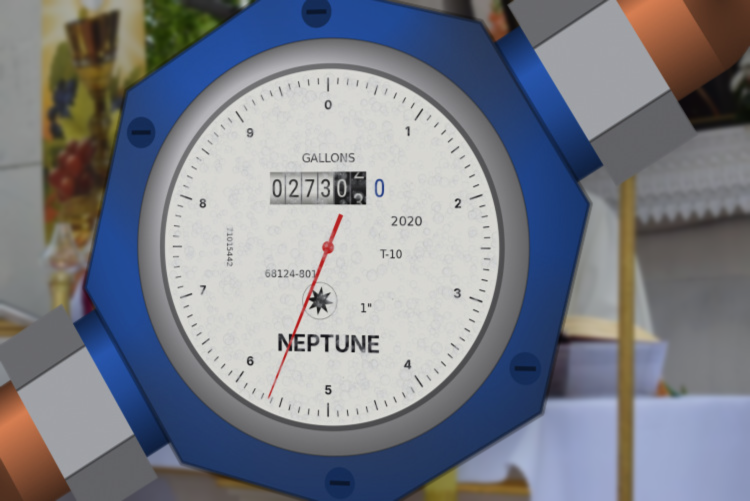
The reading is 273025.6 gal
